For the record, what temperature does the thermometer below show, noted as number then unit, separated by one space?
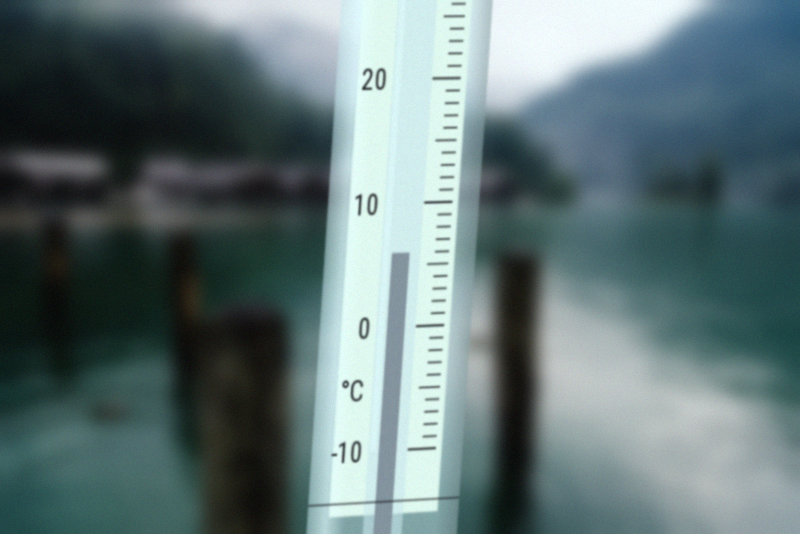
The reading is 6 °C
